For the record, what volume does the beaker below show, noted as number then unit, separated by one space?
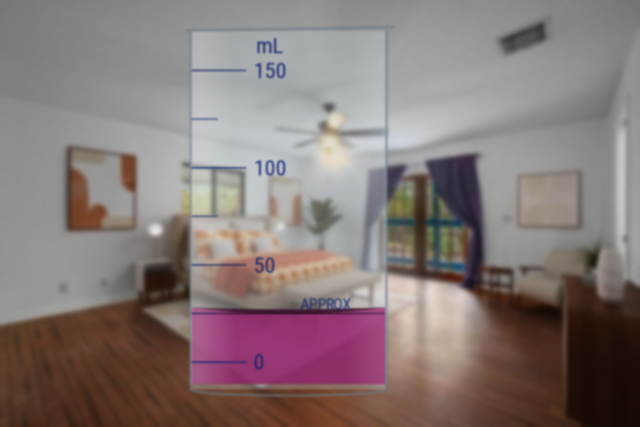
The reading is 25 mL
